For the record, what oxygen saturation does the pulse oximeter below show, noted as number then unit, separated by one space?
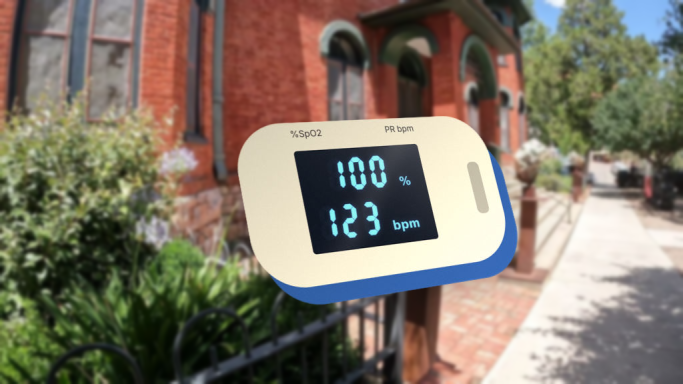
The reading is 100 %
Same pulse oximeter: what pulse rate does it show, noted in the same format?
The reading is 123 bpm
